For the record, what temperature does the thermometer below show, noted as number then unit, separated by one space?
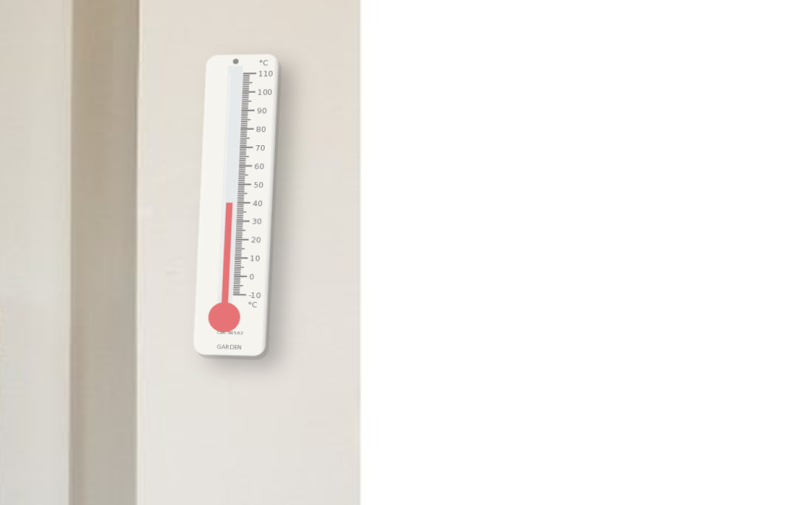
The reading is 40 °C
